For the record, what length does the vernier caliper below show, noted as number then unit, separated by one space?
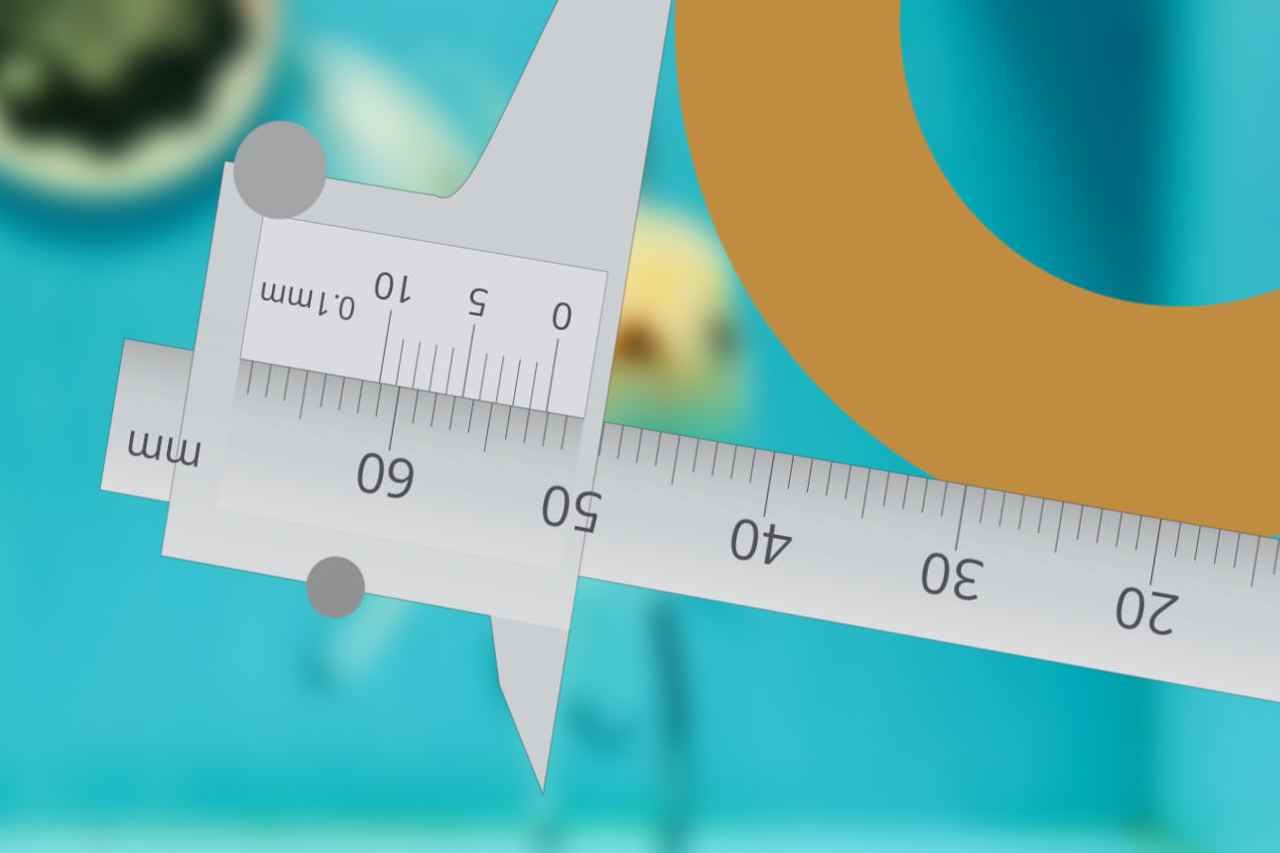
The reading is 52.1 mm
